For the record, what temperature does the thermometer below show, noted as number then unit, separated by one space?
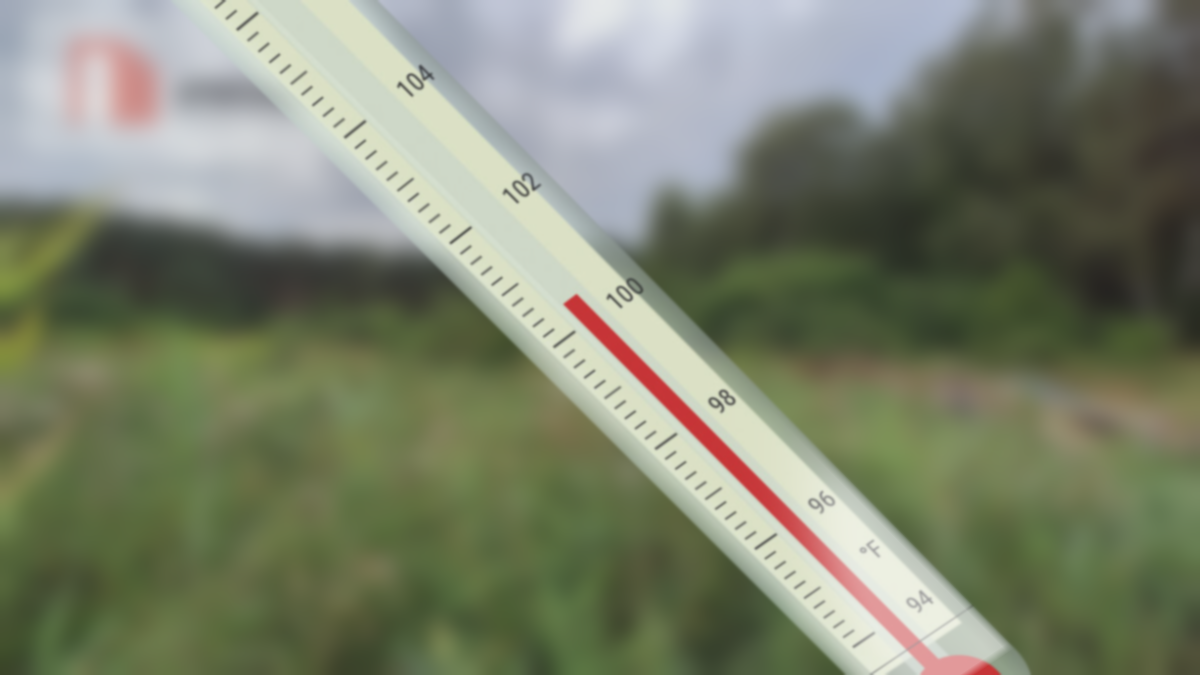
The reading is 100.4 °F
